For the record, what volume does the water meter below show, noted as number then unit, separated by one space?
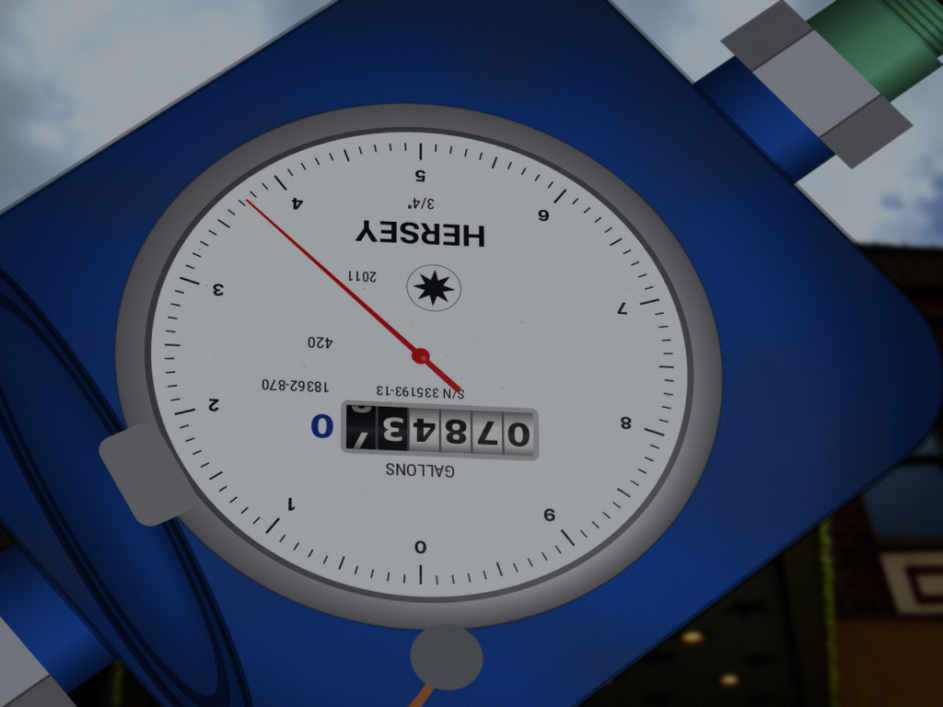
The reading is 784373.7 gal
